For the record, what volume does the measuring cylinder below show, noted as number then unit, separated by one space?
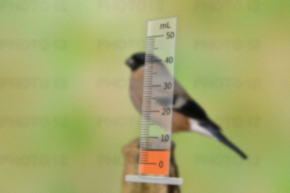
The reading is 5 mL
